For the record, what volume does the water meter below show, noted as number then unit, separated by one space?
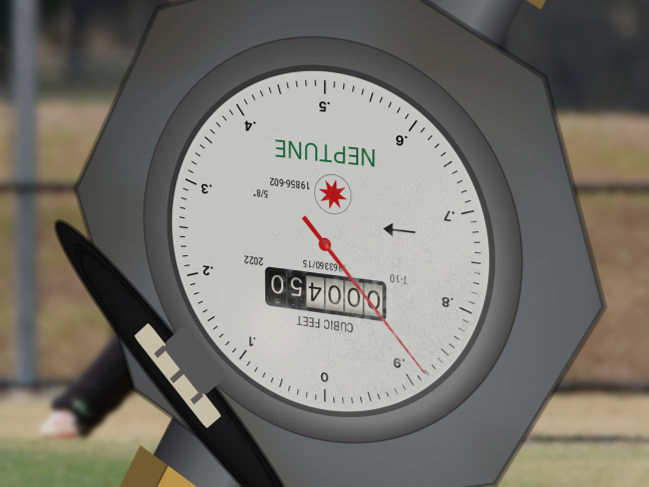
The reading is 449.88 ft³
